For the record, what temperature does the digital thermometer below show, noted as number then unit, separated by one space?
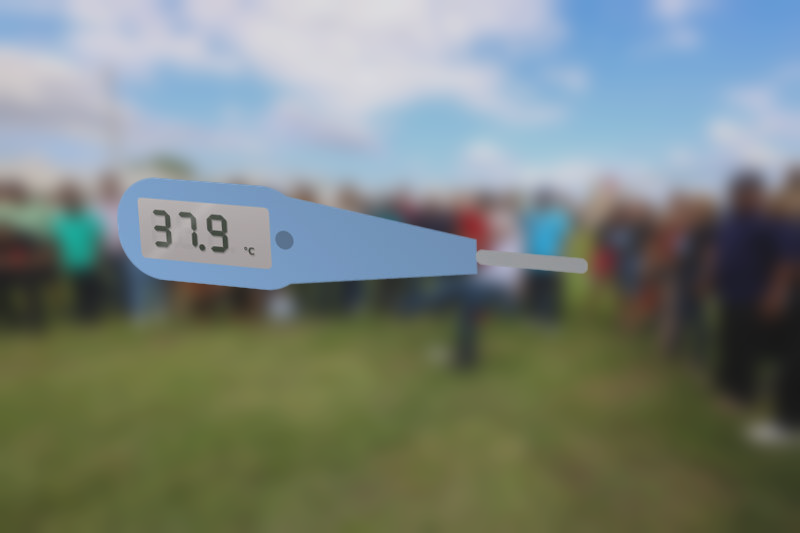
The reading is 37.9 °C
